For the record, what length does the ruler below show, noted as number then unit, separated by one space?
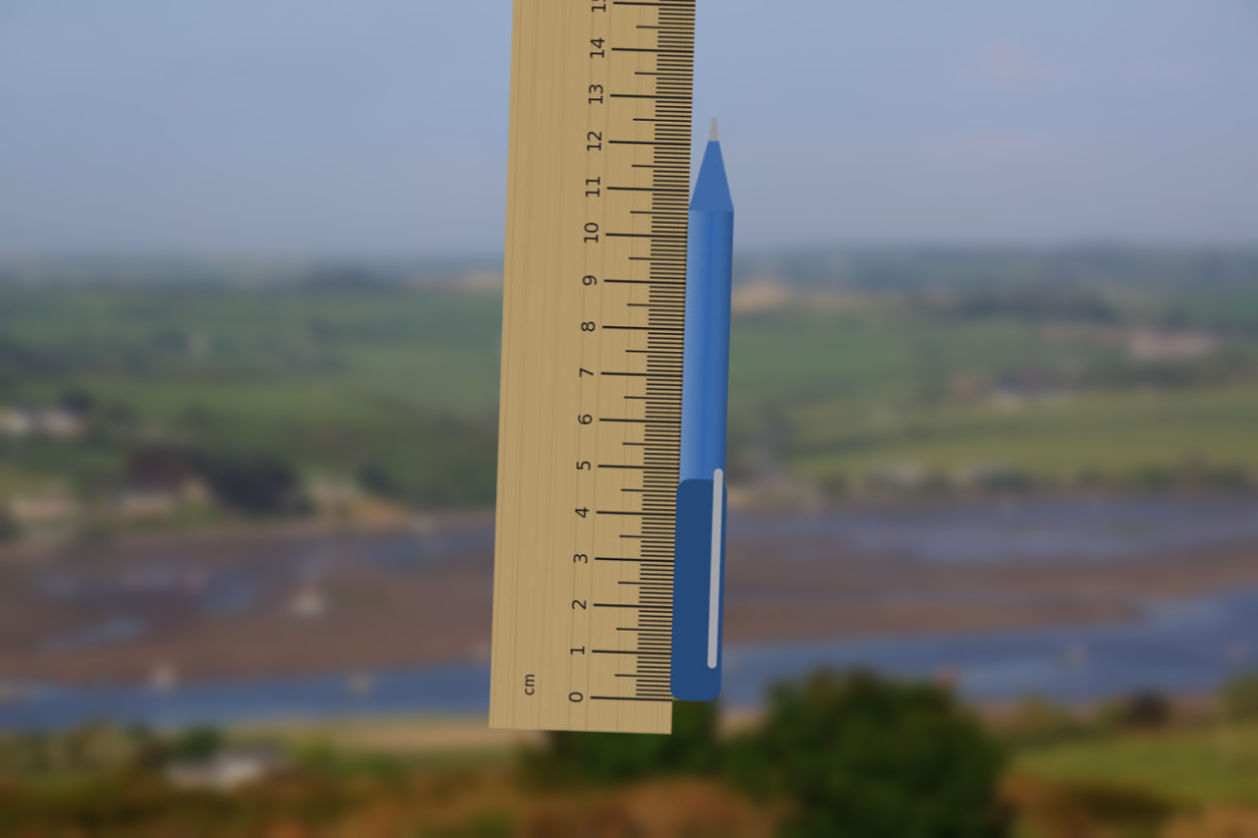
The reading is 12.6 cm
